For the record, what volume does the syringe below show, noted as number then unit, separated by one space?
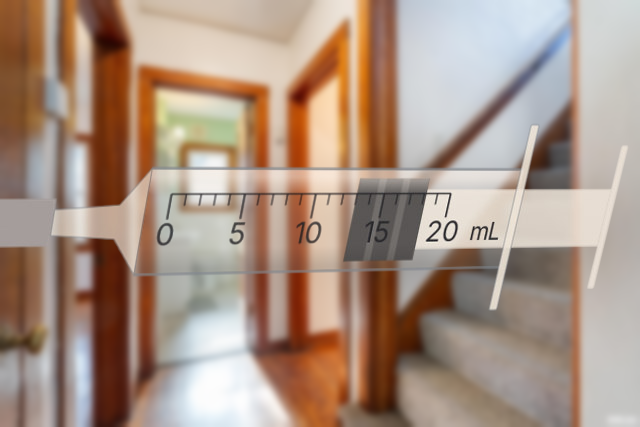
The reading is 13 mL
